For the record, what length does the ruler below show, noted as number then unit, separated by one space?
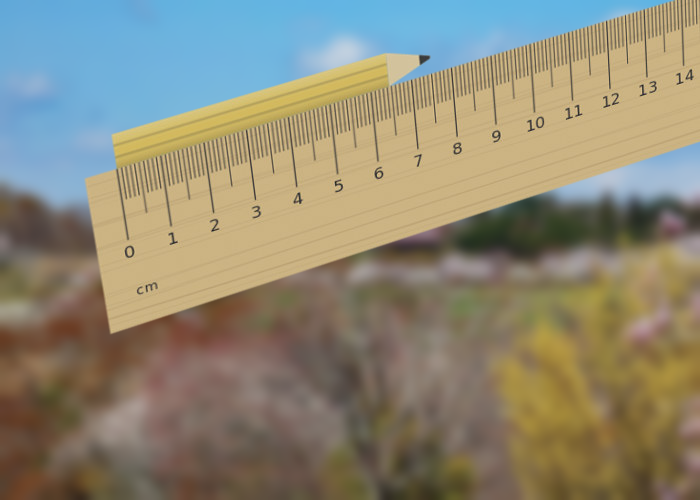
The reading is 7.5 cm
